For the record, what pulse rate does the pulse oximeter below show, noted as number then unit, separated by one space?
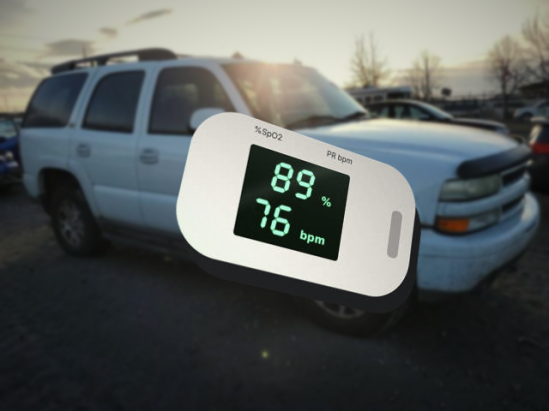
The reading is 76 bpm
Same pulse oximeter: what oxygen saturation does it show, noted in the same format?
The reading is 89 %
